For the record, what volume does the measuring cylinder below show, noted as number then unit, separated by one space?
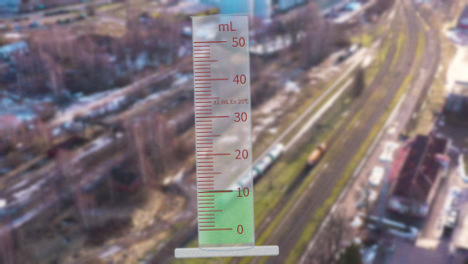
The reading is 10 mL
